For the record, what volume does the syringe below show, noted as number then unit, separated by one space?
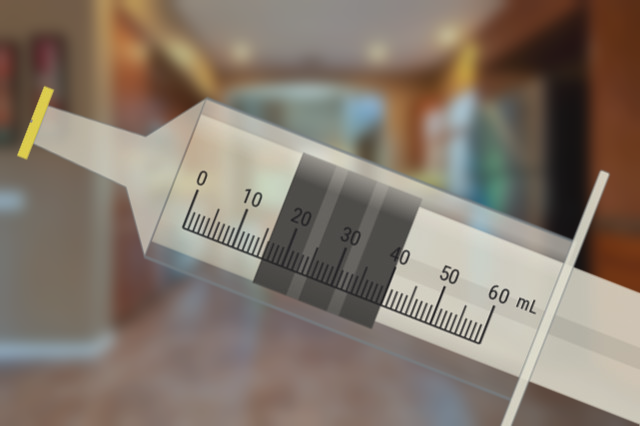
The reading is 16 mL
